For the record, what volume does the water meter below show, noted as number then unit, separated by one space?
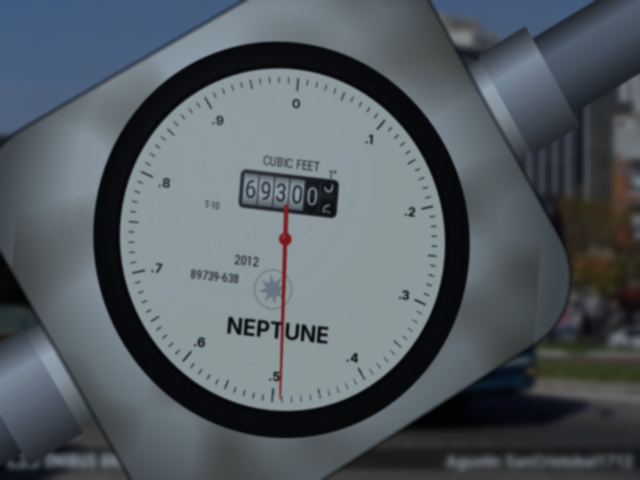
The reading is 693005.49 ft³
